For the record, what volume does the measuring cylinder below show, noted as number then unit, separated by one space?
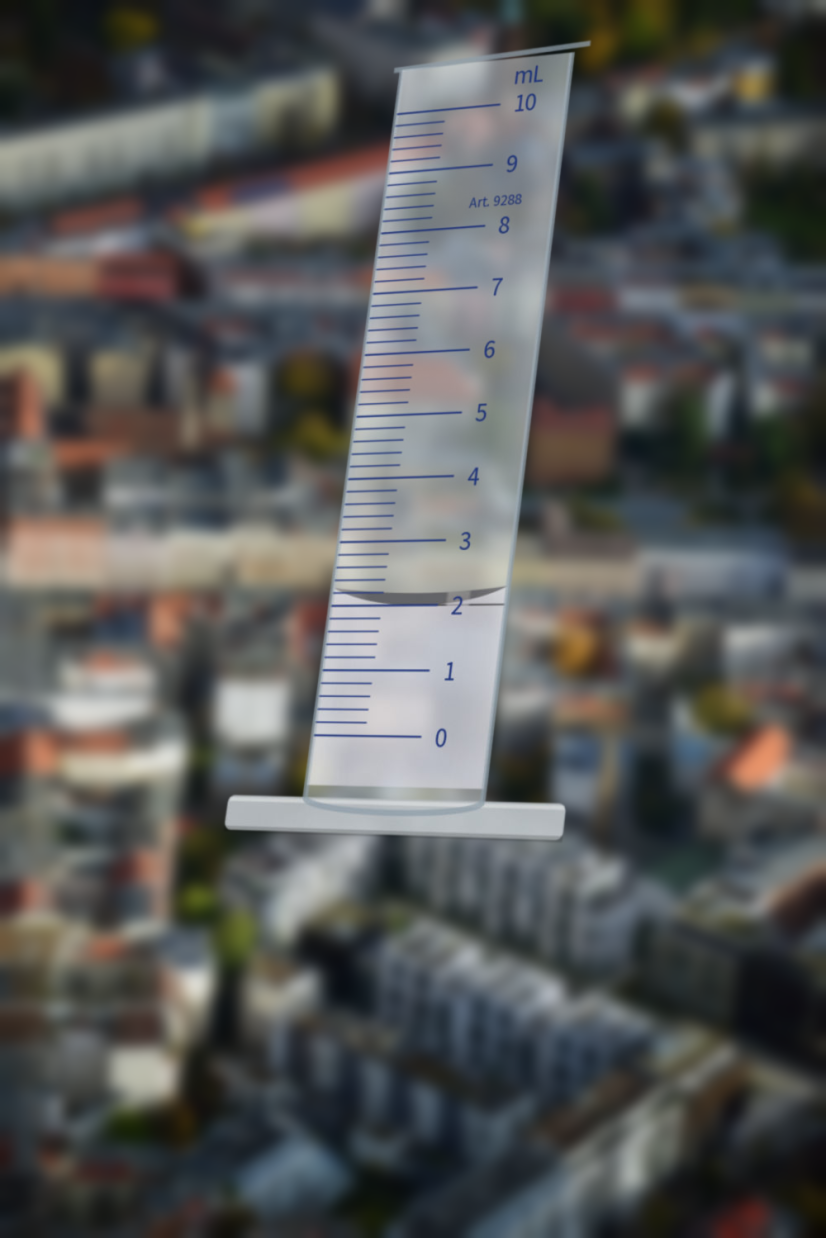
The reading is 2 mL
